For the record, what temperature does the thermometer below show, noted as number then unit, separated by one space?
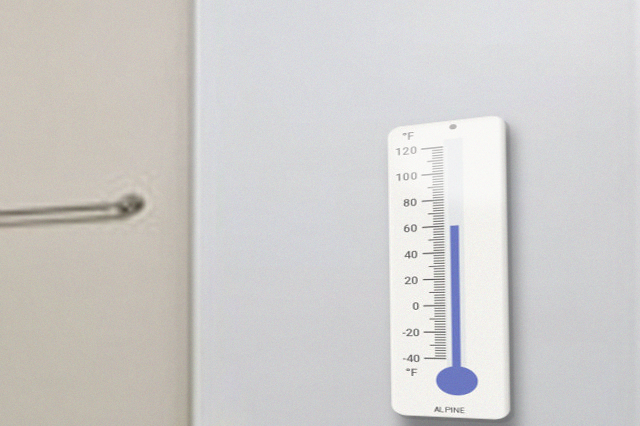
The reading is 60 °F
